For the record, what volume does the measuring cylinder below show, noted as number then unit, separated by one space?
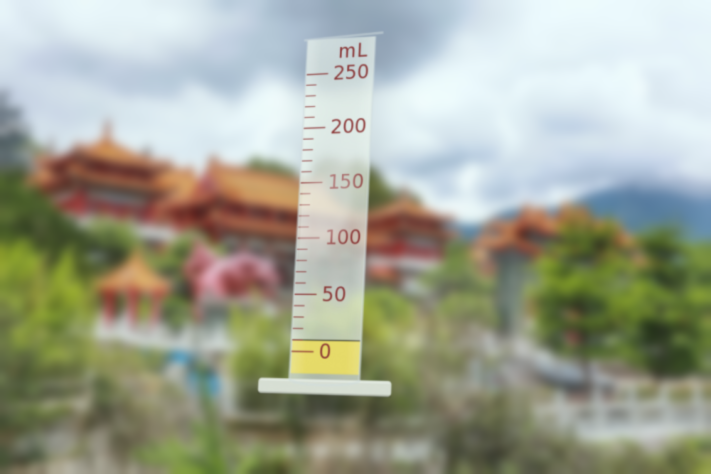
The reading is 10 mL
